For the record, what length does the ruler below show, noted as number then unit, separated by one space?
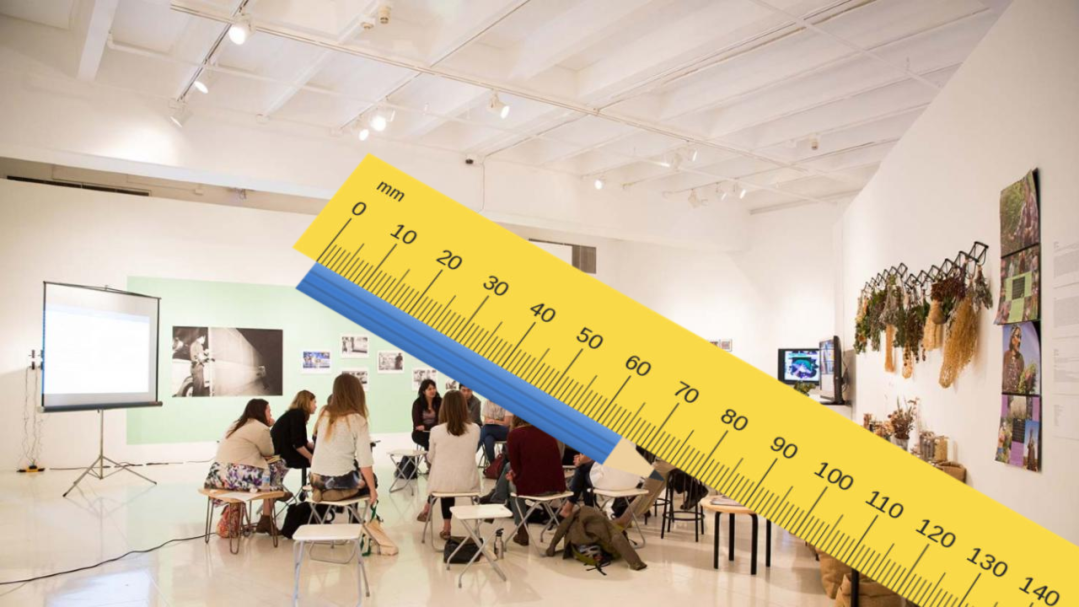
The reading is 76 mm
